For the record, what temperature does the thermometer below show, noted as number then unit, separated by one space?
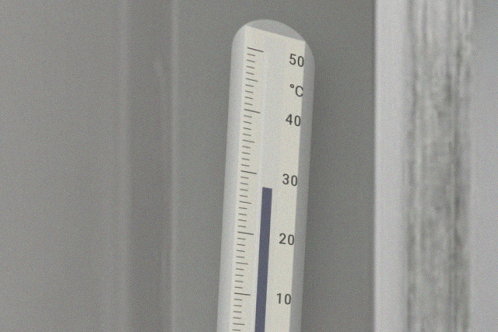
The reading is 28 °C
